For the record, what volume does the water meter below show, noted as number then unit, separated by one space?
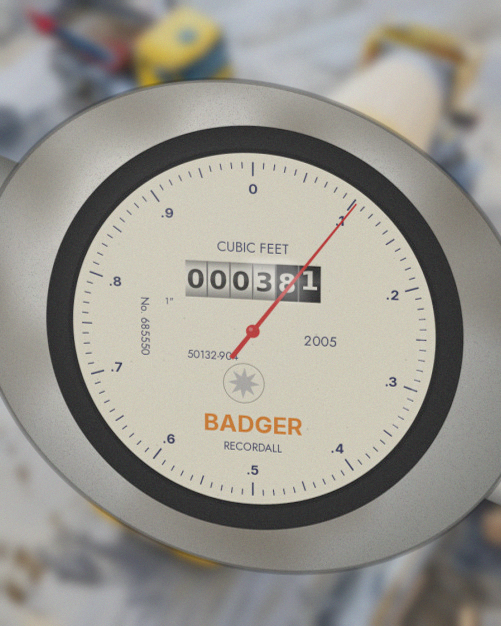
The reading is 381.10 ft³
